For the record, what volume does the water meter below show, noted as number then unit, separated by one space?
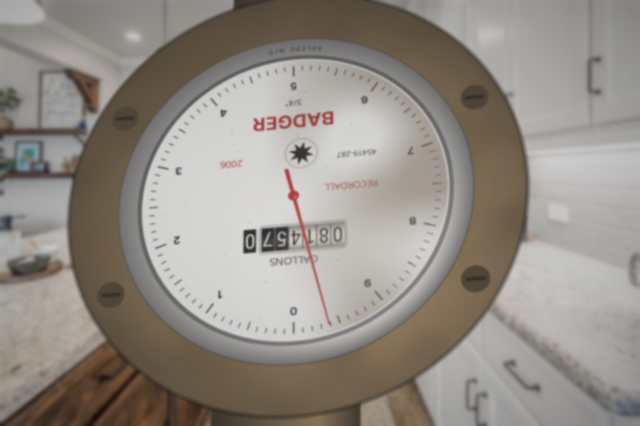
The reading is 814569.6 gal
